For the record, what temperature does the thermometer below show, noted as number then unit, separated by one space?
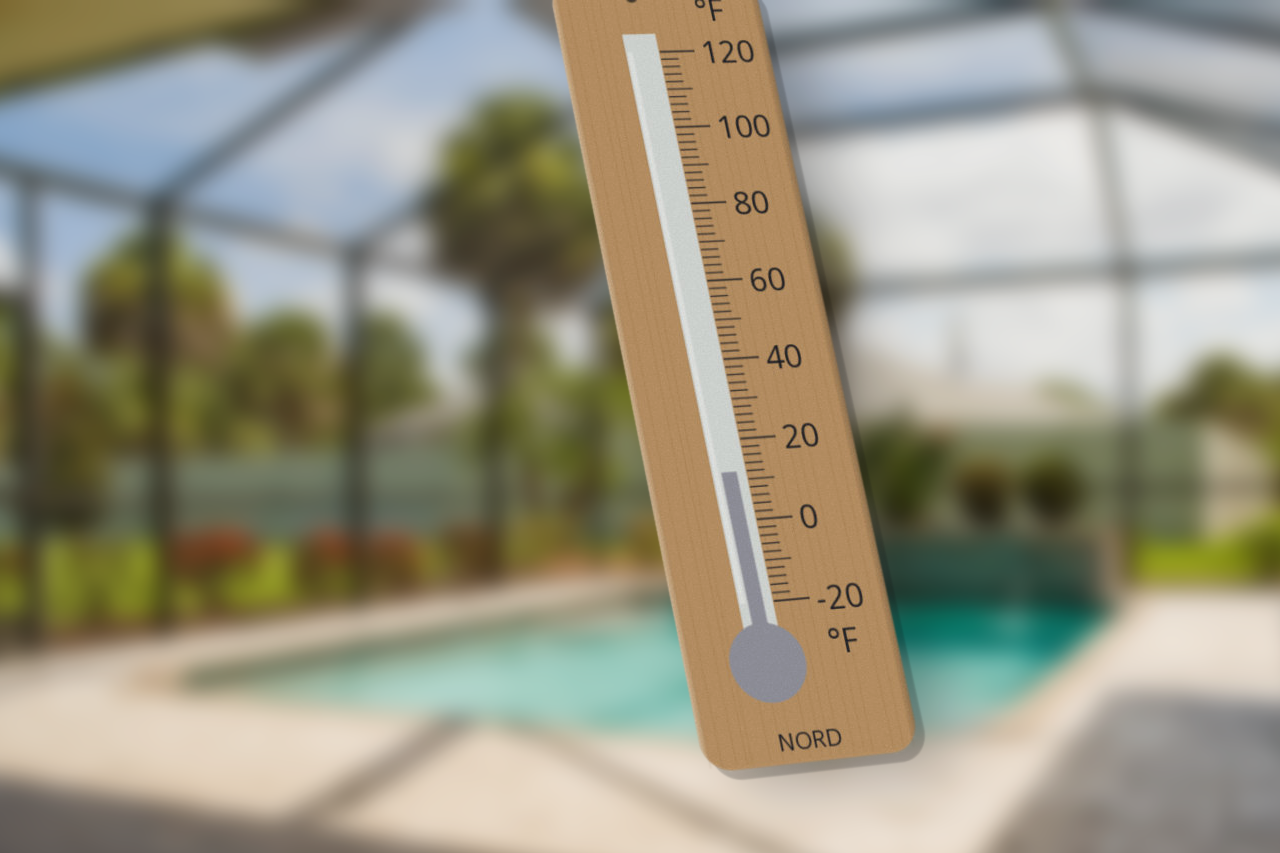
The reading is 12 °F
